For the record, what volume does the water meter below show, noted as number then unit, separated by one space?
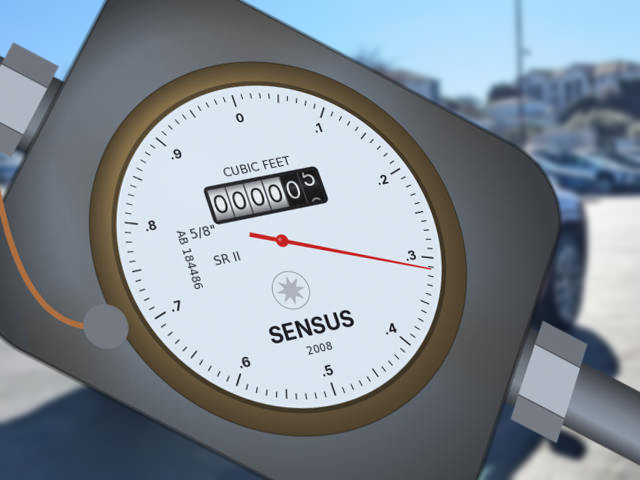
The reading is 5.31 ft³
